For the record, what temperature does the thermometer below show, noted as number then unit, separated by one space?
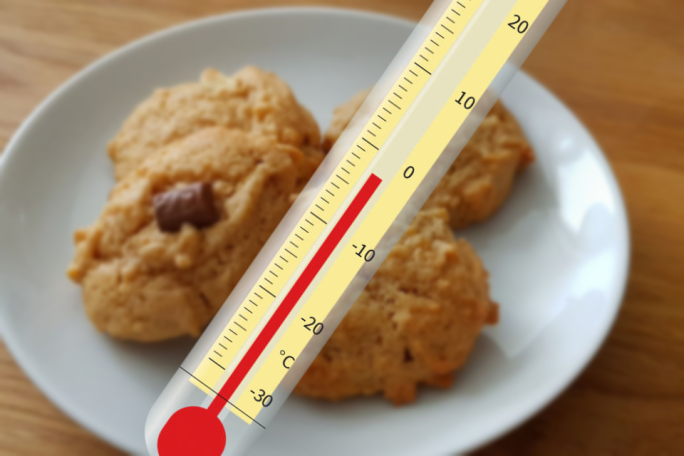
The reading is -2.5 °C
